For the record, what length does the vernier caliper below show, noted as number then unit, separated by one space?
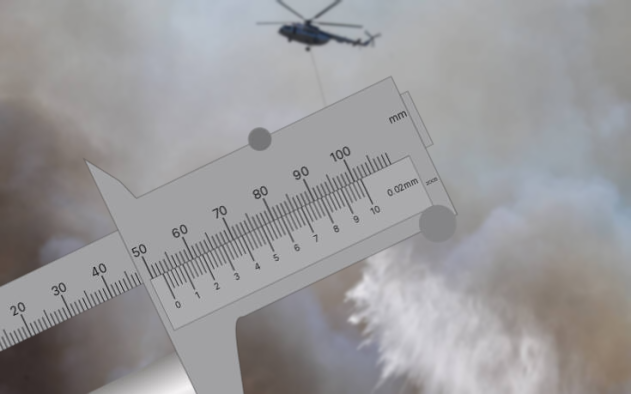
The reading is 52.5 mm
